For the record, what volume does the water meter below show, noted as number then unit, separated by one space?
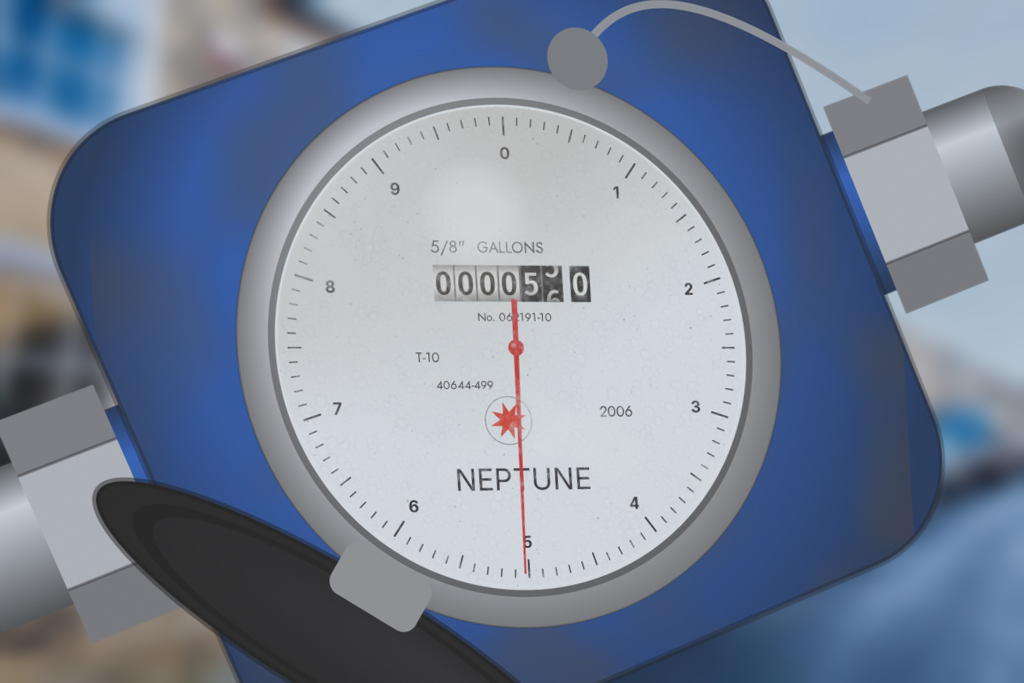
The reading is 555.0 gal
